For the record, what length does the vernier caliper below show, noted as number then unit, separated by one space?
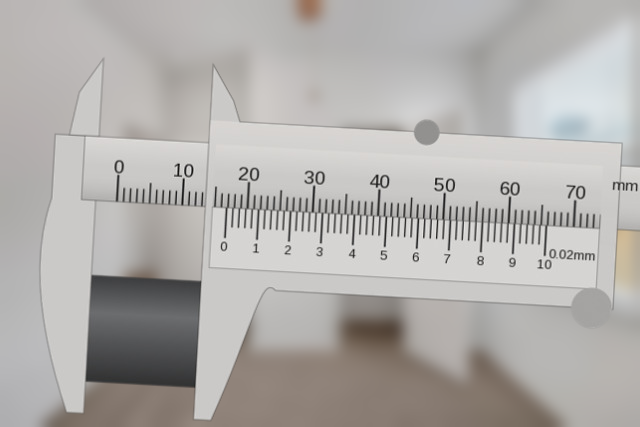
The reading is 16.8 mm
